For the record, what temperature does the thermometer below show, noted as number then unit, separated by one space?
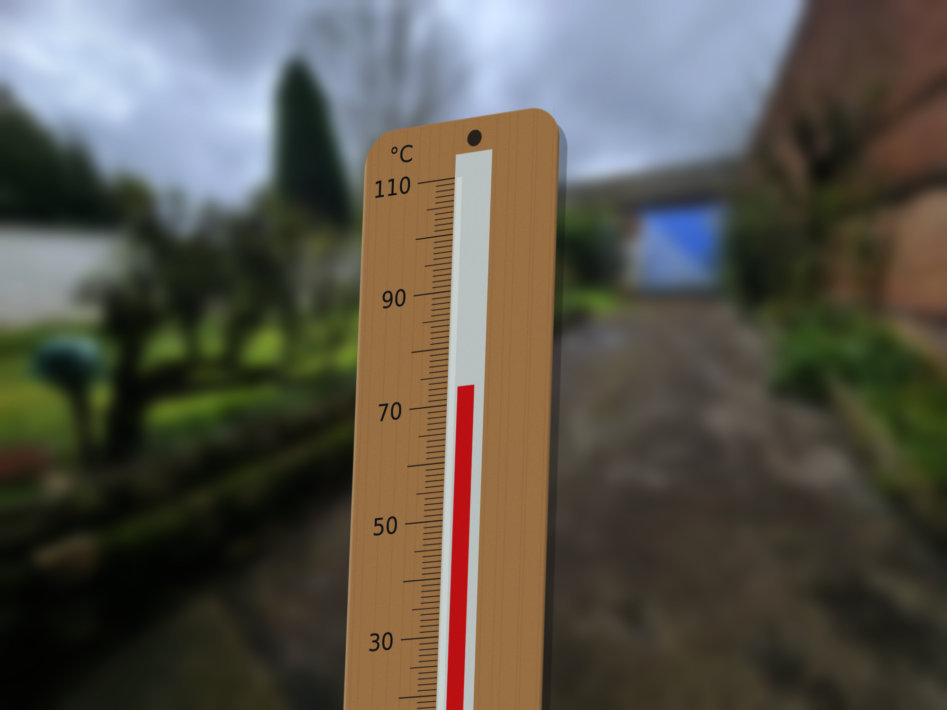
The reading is 73 °C
